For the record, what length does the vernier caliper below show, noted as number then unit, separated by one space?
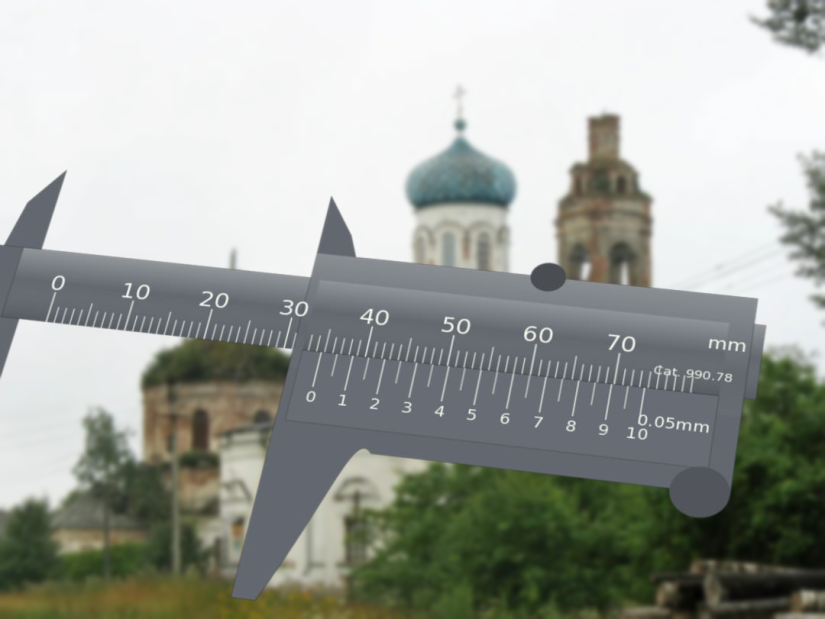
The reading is 34.6 mm
